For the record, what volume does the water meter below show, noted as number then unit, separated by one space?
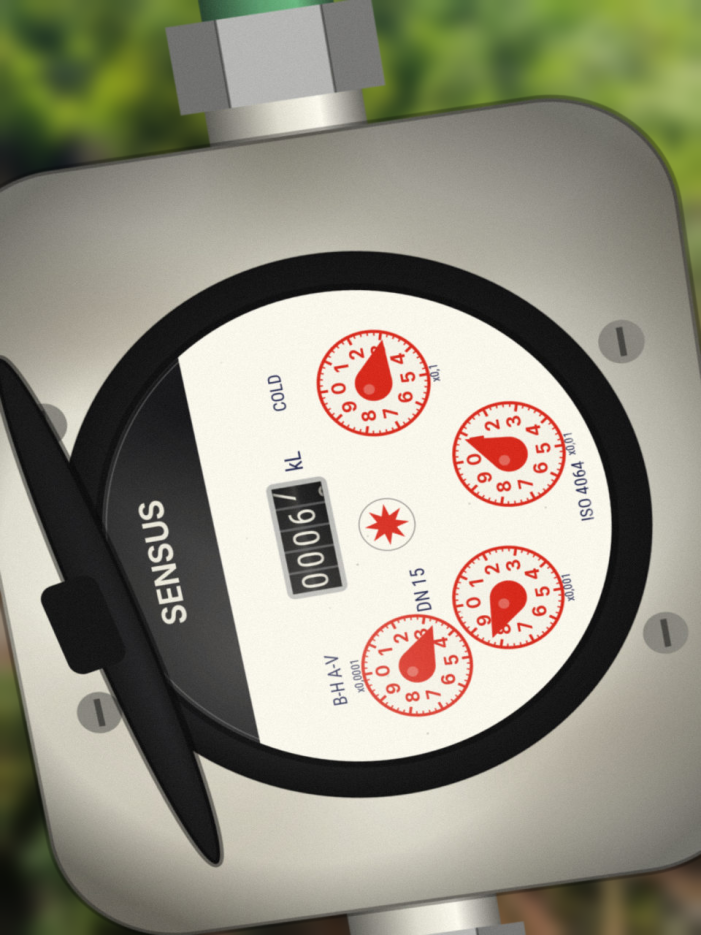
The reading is 67.3083 kL
